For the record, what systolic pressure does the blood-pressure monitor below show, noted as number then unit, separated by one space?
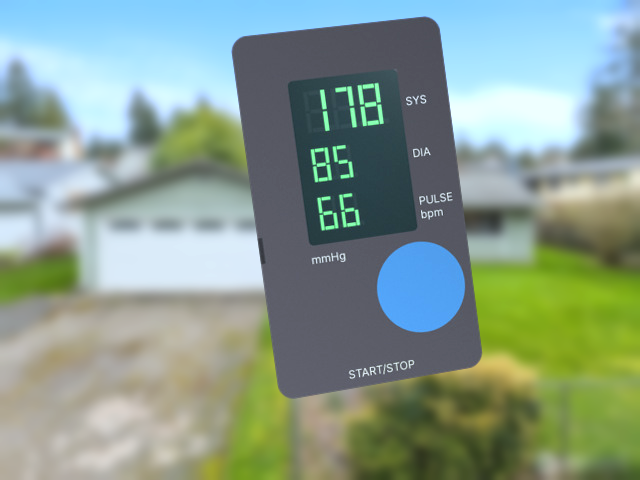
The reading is 178 mmHg
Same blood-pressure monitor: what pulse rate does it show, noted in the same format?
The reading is 66 bpm
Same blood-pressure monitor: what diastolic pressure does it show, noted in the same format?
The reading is 85 mmHg
